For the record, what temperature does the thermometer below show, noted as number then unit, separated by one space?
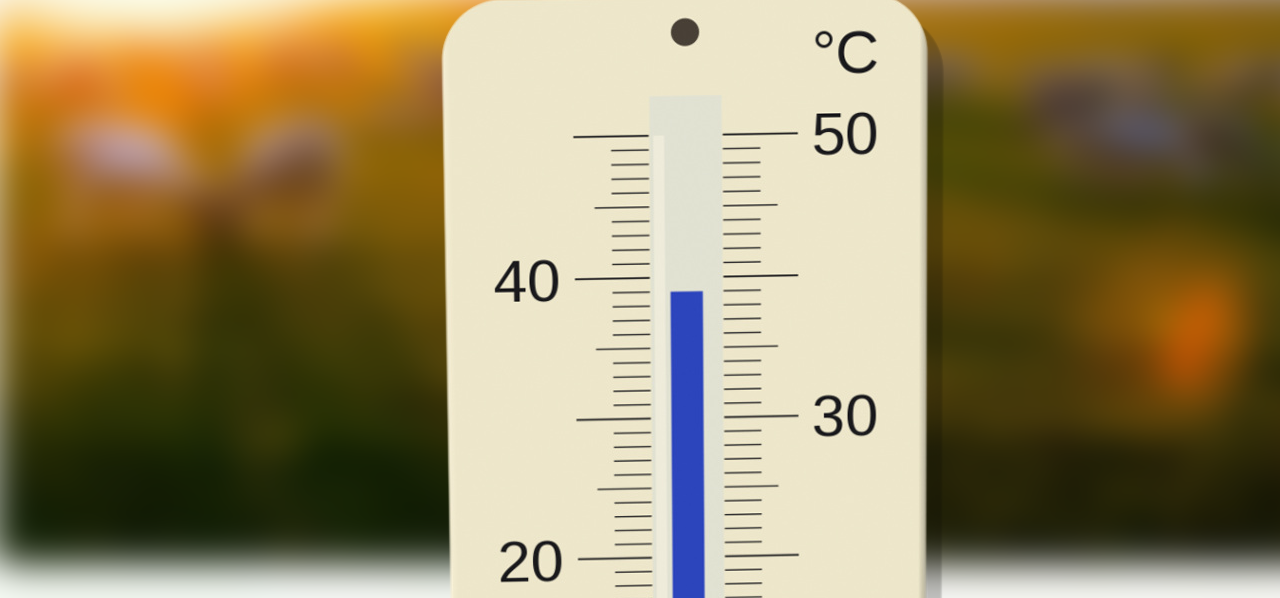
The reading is 39 °C
